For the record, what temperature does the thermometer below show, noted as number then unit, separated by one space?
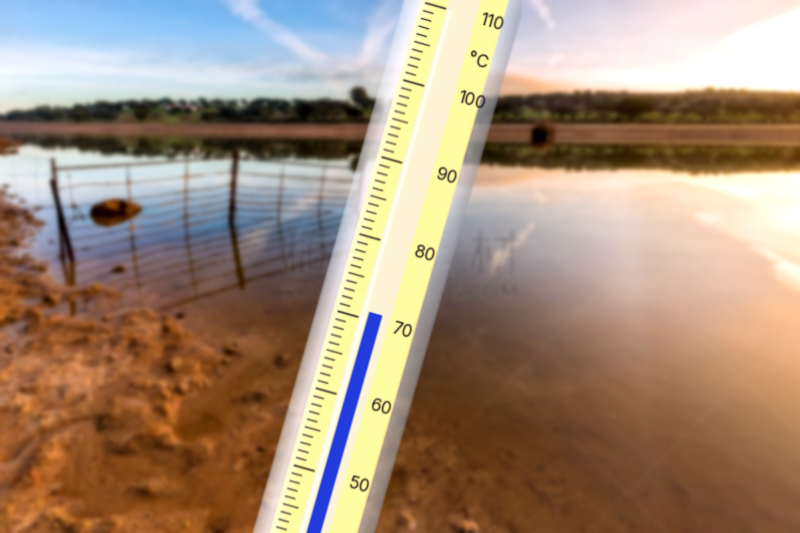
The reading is 71 °C
